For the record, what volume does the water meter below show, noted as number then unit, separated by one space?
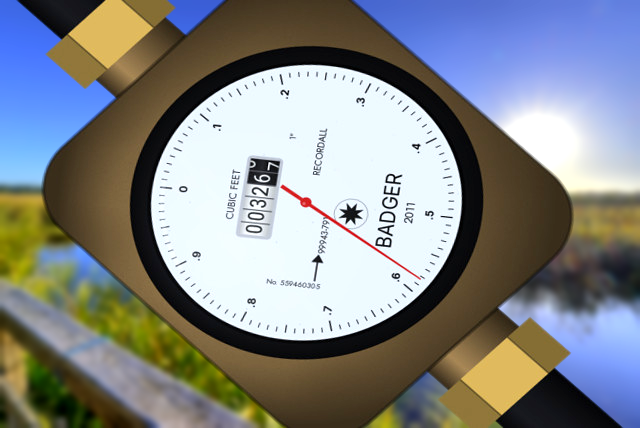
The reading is 3266.58 ft³
